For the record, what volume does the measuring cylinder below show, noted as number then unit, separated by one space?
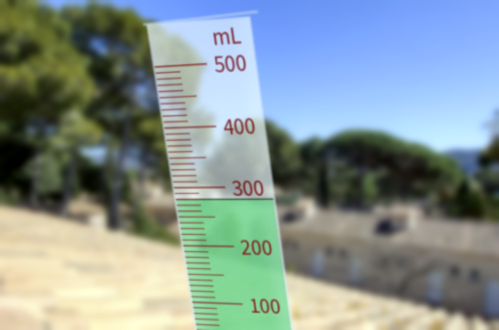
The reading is 280 mL
